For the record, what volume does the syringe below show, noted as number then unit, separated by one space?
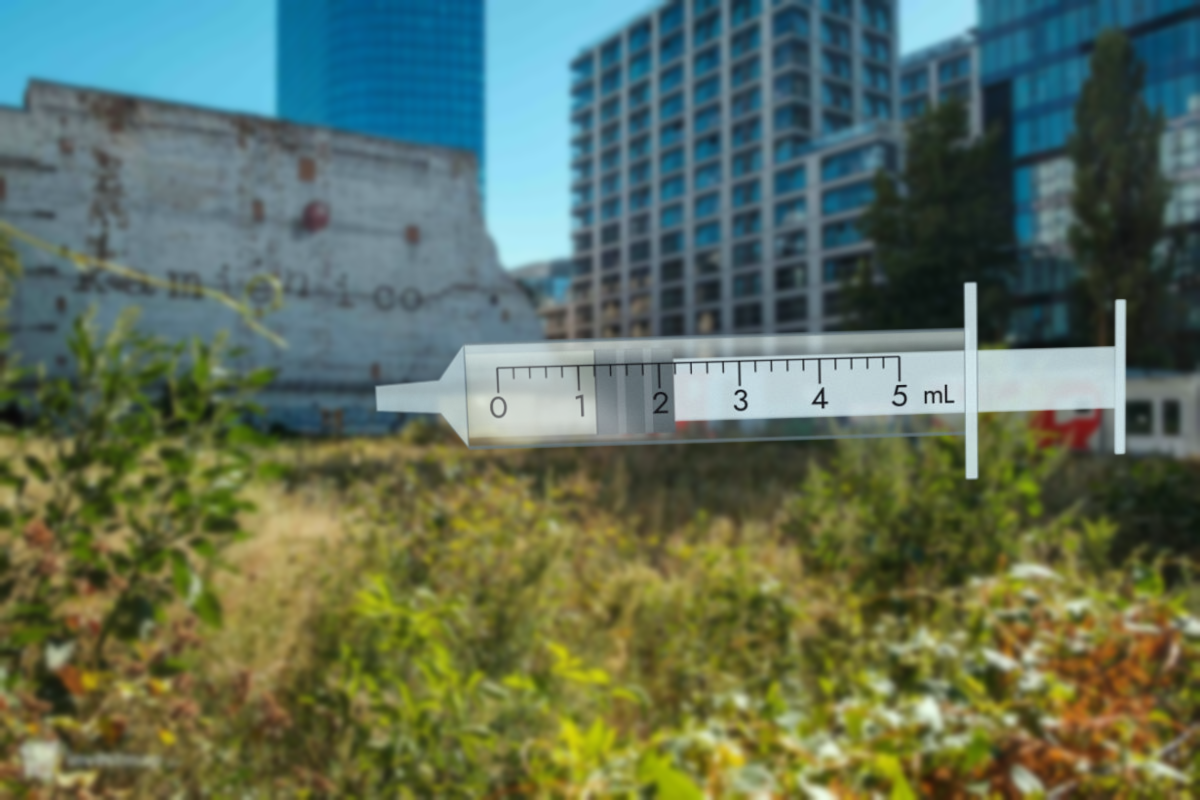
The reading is 1.2 mL
